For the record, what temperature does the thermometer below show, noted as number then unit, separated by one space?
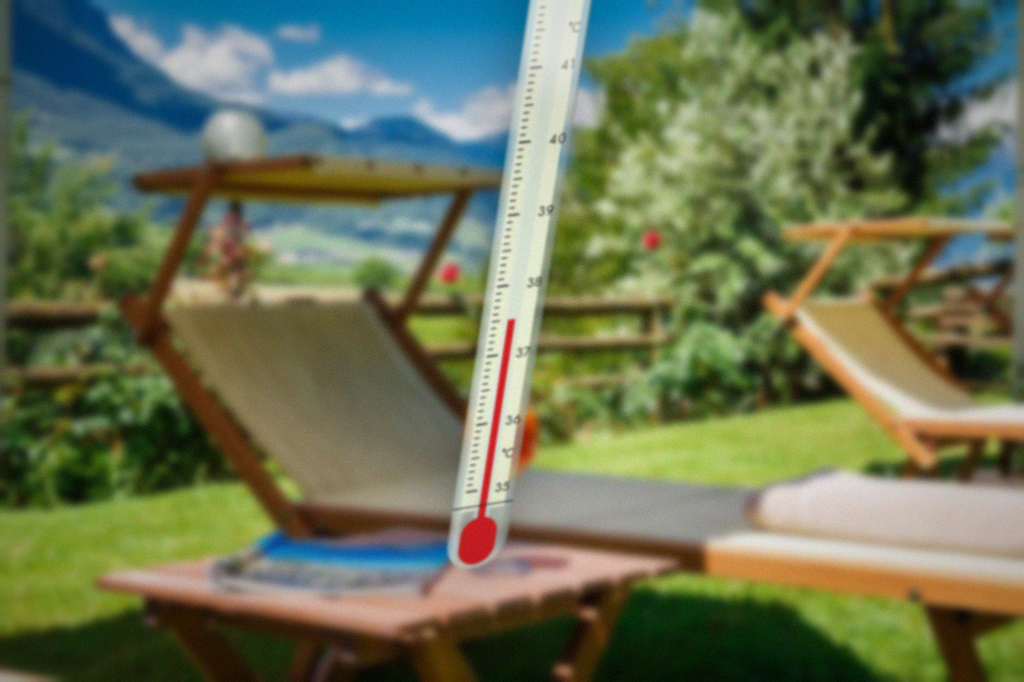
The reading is 37.5 °C
